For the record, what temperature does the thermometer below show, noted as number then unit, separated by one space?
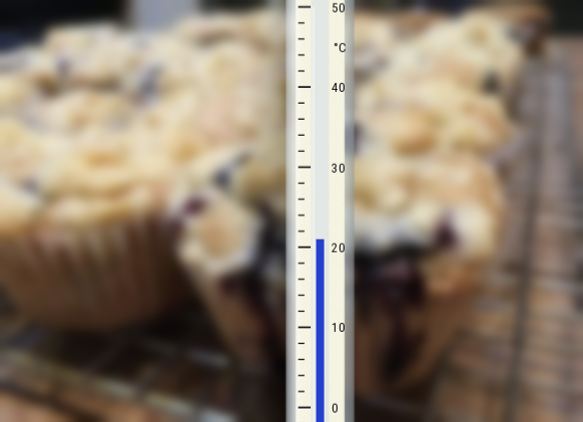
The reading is 21 °C
